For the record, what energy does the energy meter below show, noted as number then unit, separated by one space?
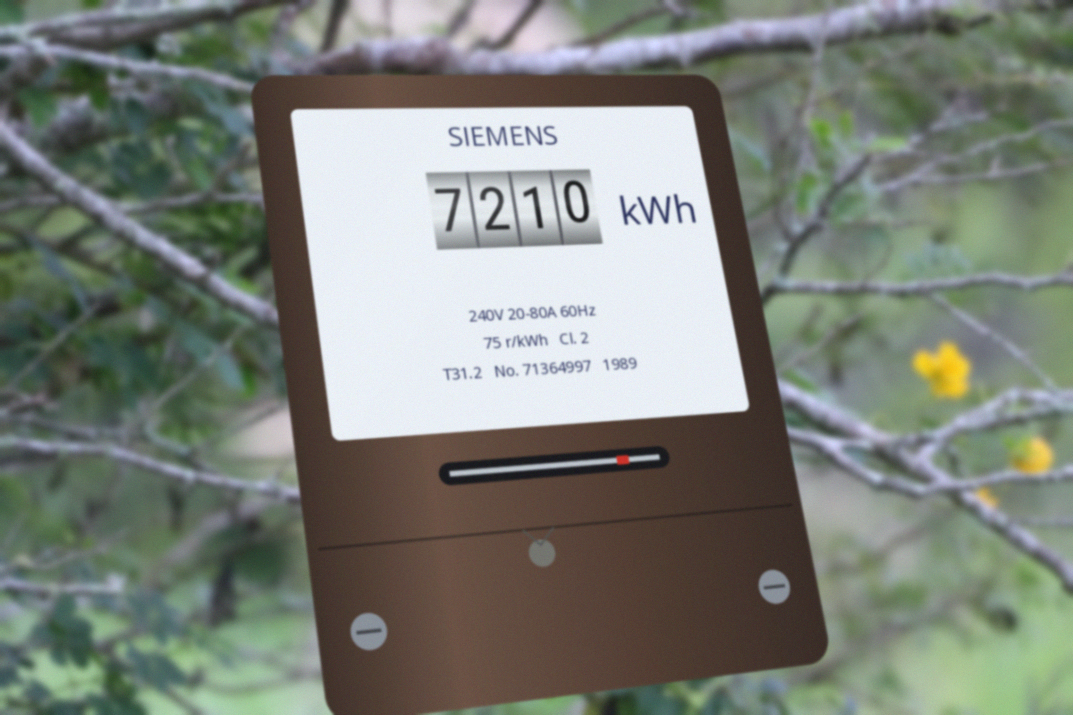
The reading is 7210 kWh
